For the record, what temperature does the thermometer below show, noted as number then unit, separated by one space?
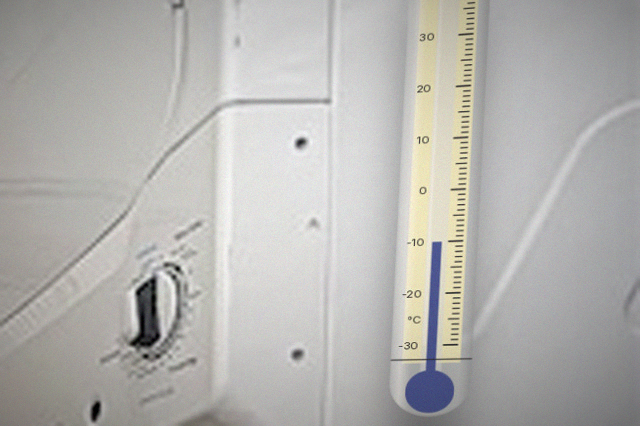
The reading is -10 °C
